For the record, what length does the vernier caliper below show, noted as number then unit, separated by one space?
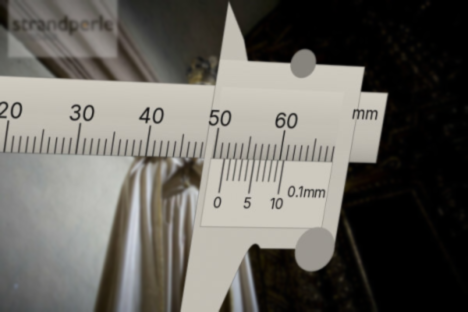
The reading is 51.6 mm
